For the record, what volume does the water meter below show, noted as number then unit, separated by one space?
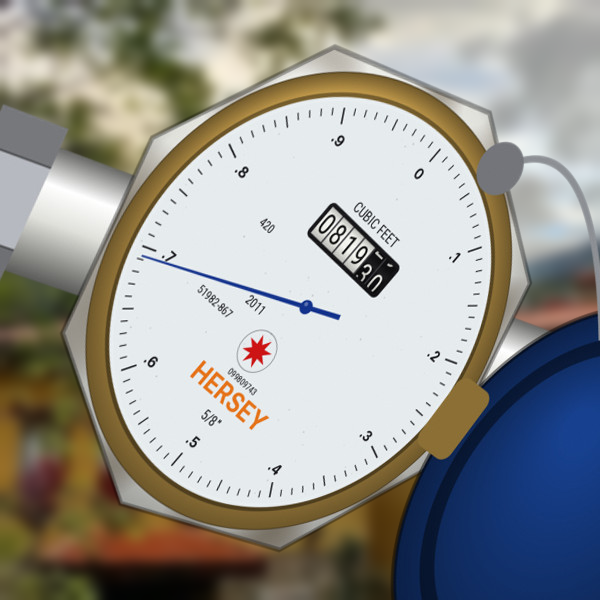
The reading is 81929.69 ft³
